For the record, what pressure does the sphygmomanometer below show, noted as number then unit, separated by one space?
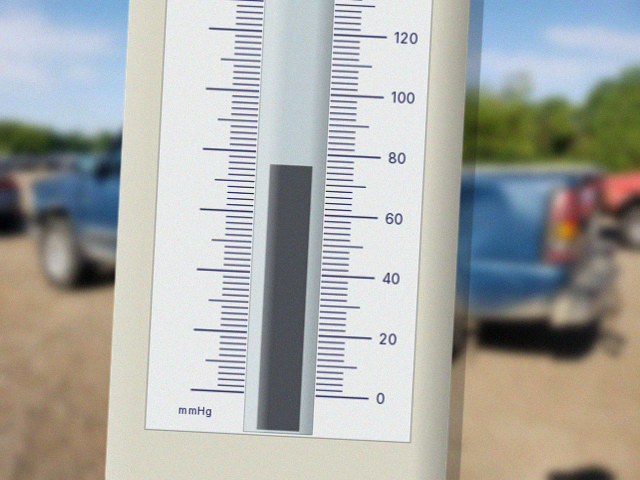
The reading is 76 mmHg
